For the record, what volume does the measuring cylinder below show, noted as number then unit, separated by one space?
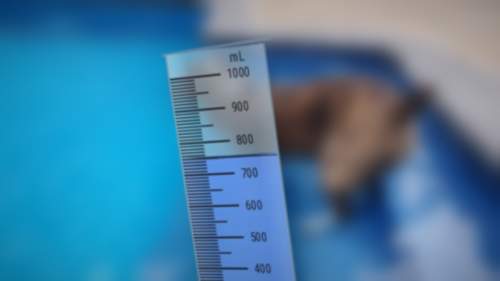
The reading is 750 mL
